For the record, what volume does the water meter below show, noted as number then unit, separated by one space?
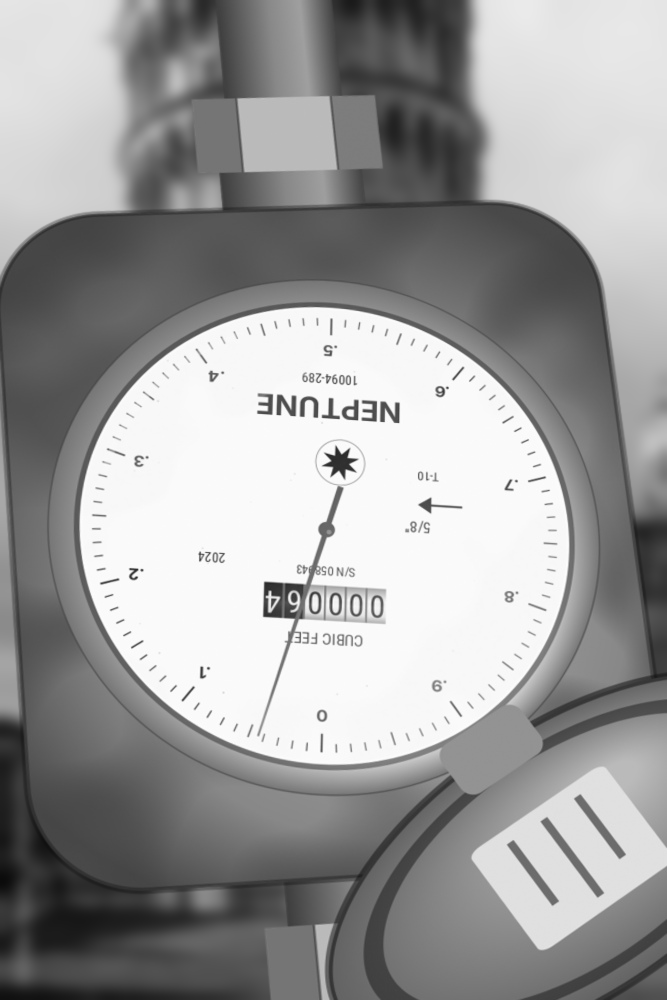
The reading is 64.04 ft³
